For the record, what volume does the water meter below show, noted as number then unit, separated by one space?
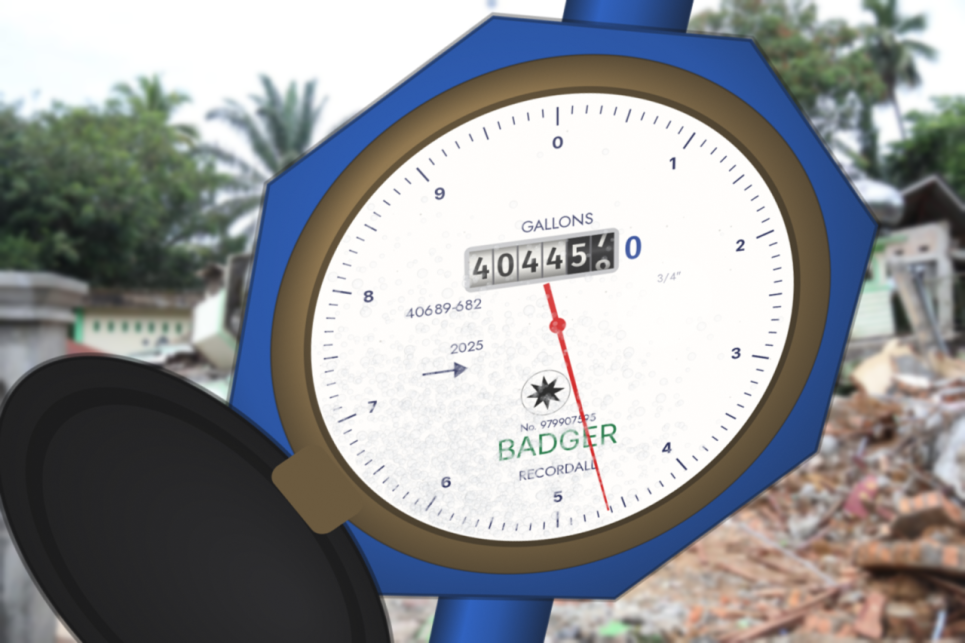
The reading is 4044574.6 gal
